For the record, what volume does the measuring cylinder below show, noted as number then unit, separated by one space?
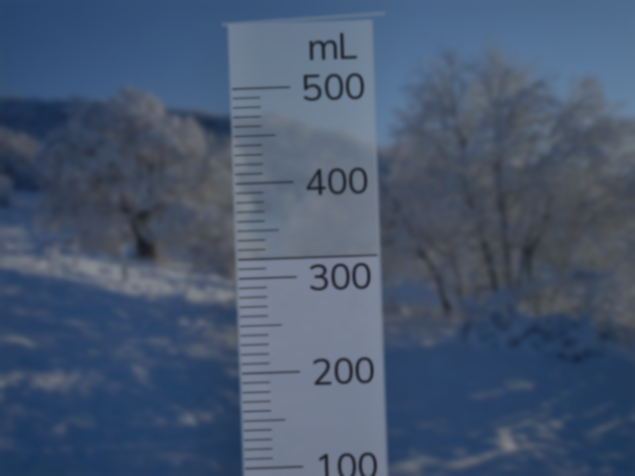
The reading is 320 mL
